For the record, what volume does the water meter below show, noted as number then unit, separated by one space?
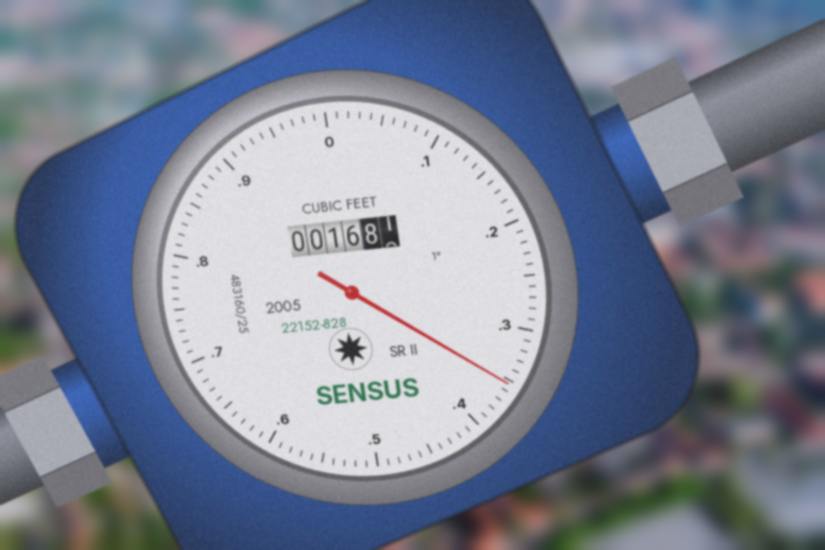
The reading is 1681.35 ft³
